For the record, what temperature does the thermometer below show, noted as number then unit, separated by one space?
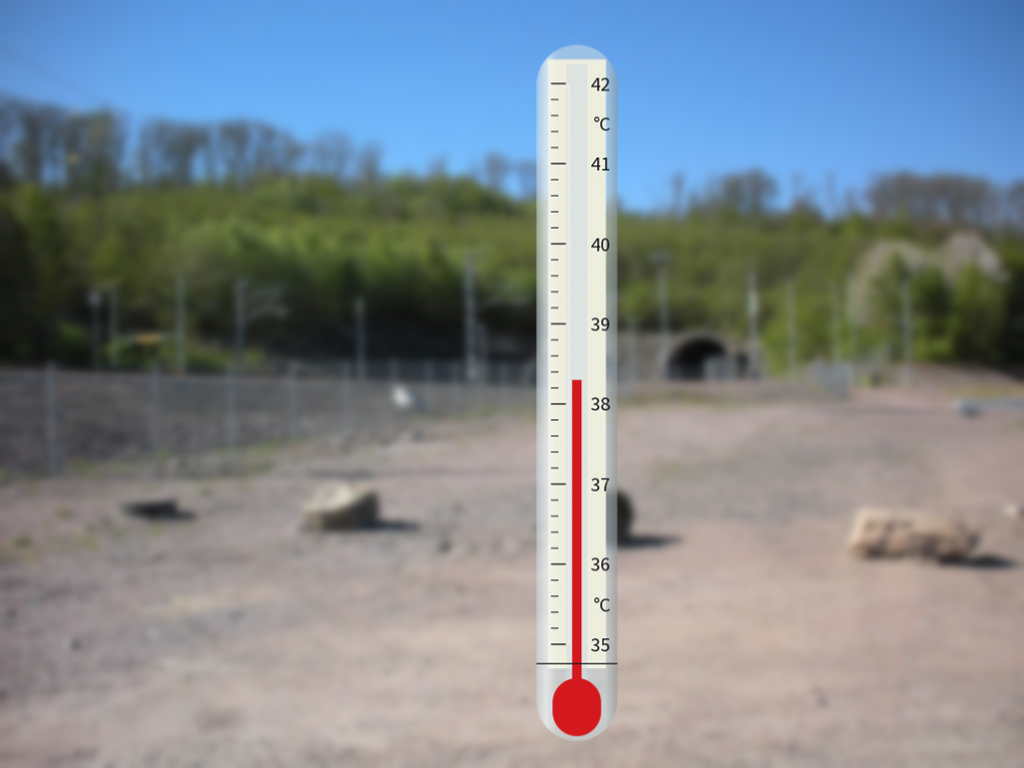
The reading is 38.3 °C
